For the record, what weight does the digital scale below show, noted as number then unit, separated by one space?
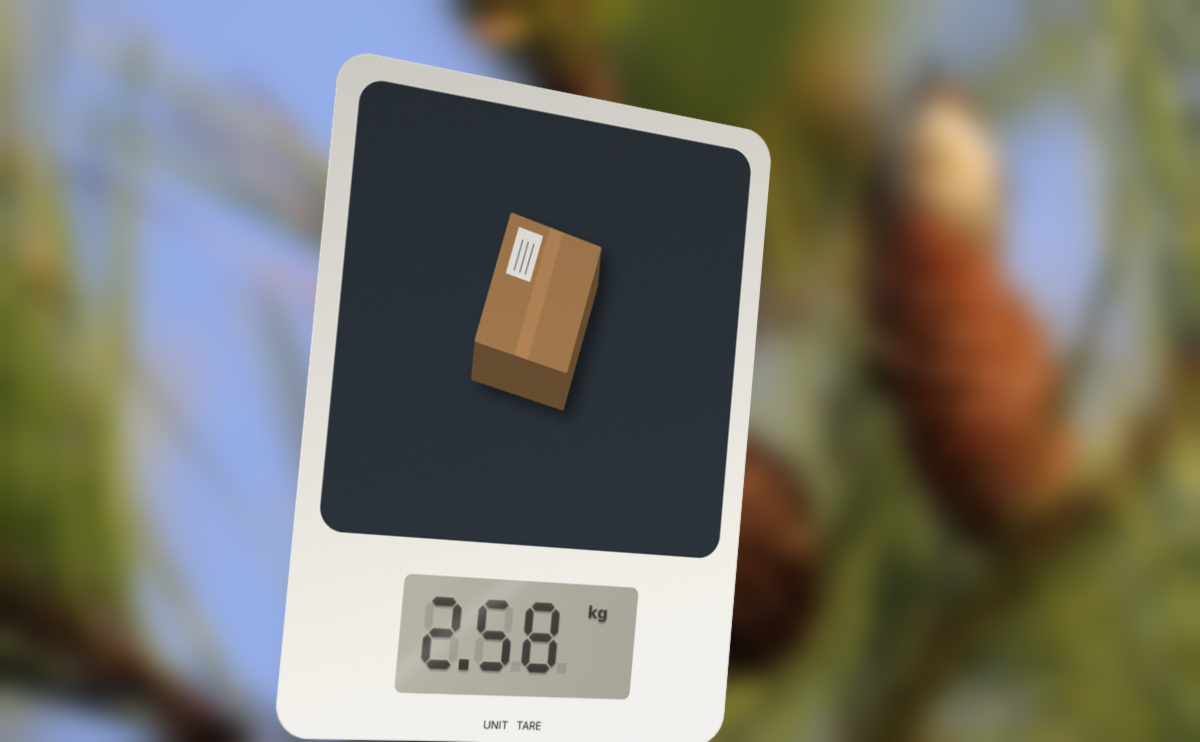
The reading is 2.58 kg
